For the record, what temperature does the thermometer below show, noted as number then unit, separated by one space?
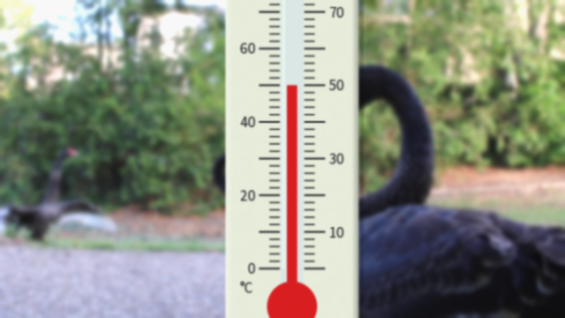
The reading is 50 °C
